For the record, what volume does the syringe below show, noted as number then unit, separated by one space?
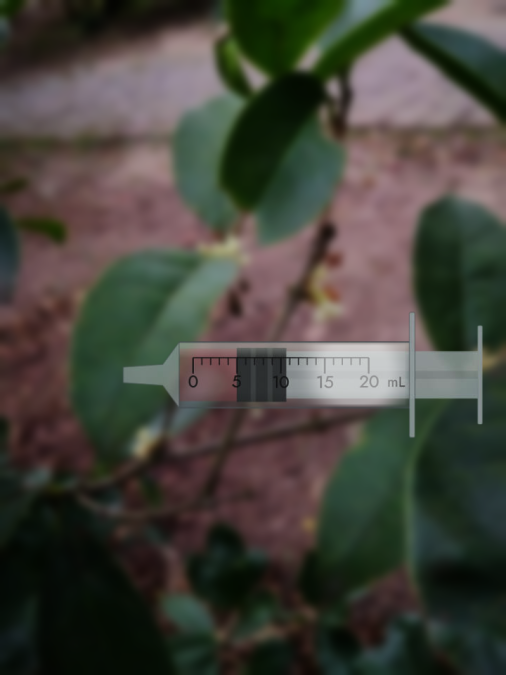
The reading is 5 mL
